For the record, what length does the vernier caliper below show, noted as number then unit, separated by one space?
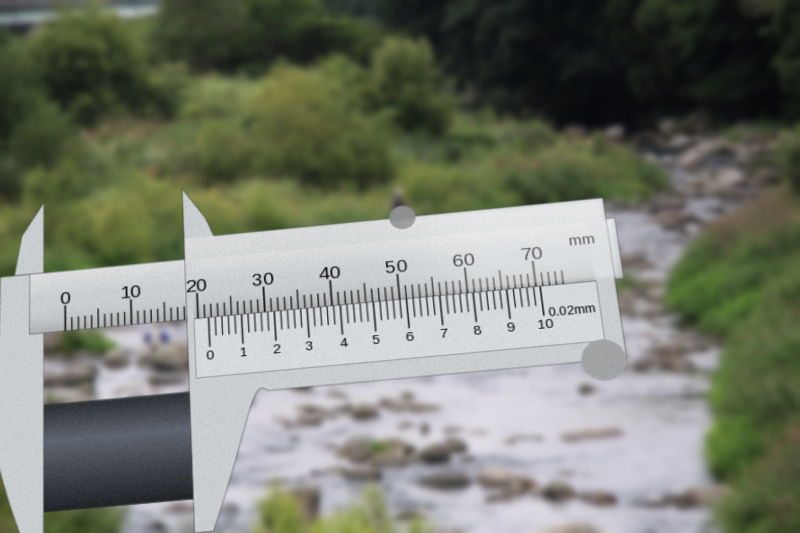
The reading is 21.6 mm
